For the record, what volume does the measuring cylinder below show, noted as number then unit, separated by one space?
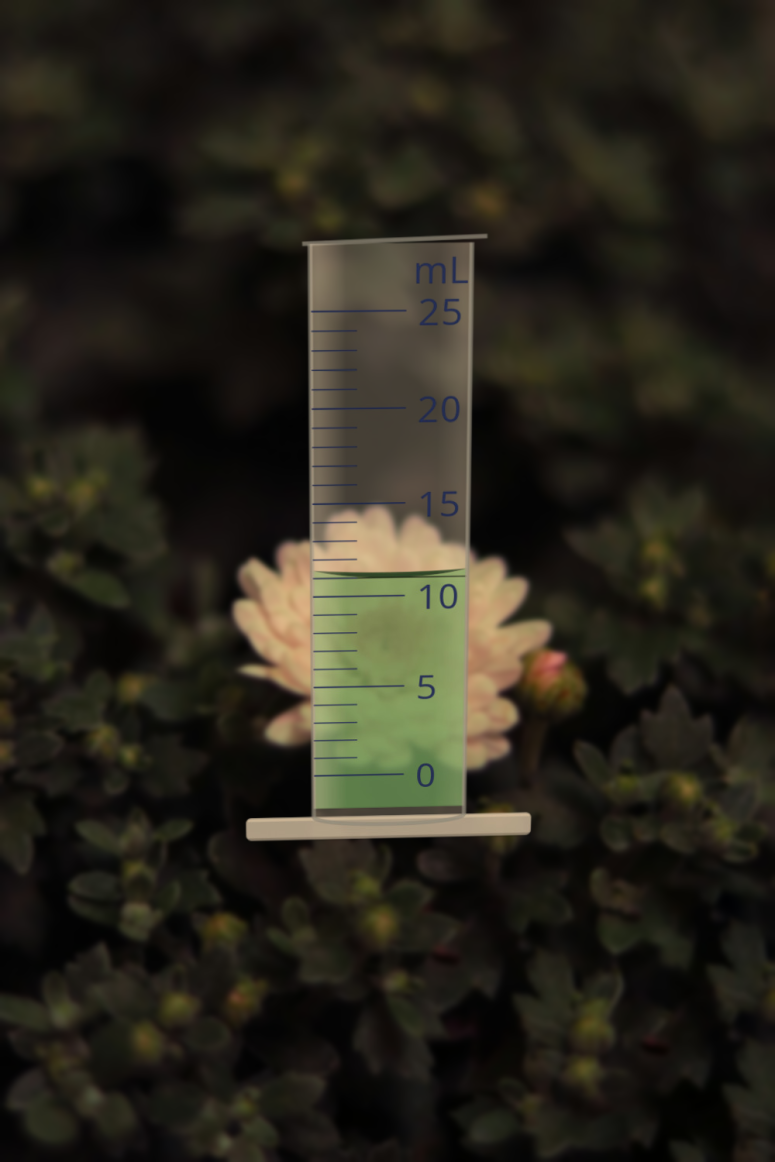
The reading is 11 mL
